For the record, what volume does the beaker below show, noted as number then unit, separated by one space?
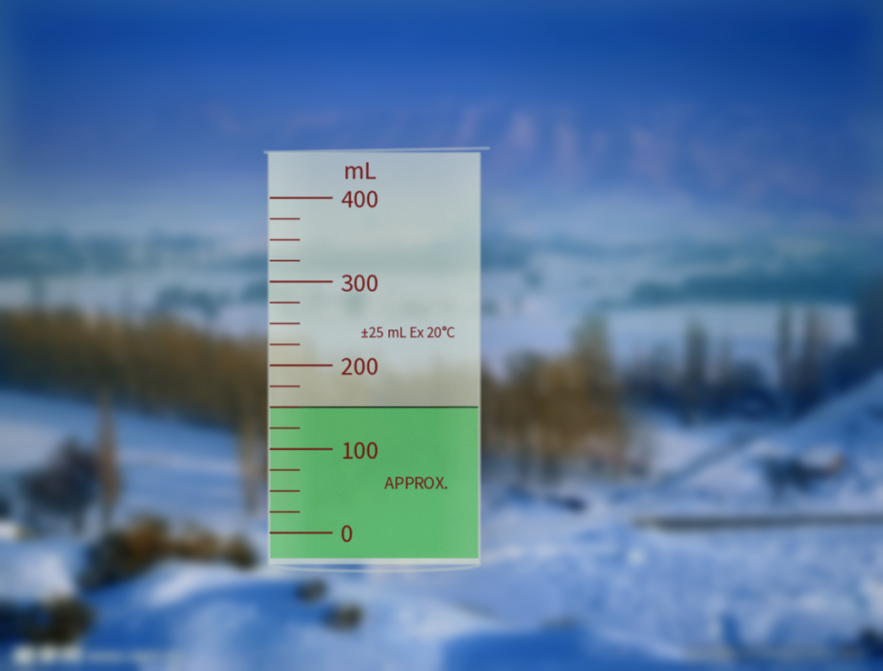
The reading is 150 mL
